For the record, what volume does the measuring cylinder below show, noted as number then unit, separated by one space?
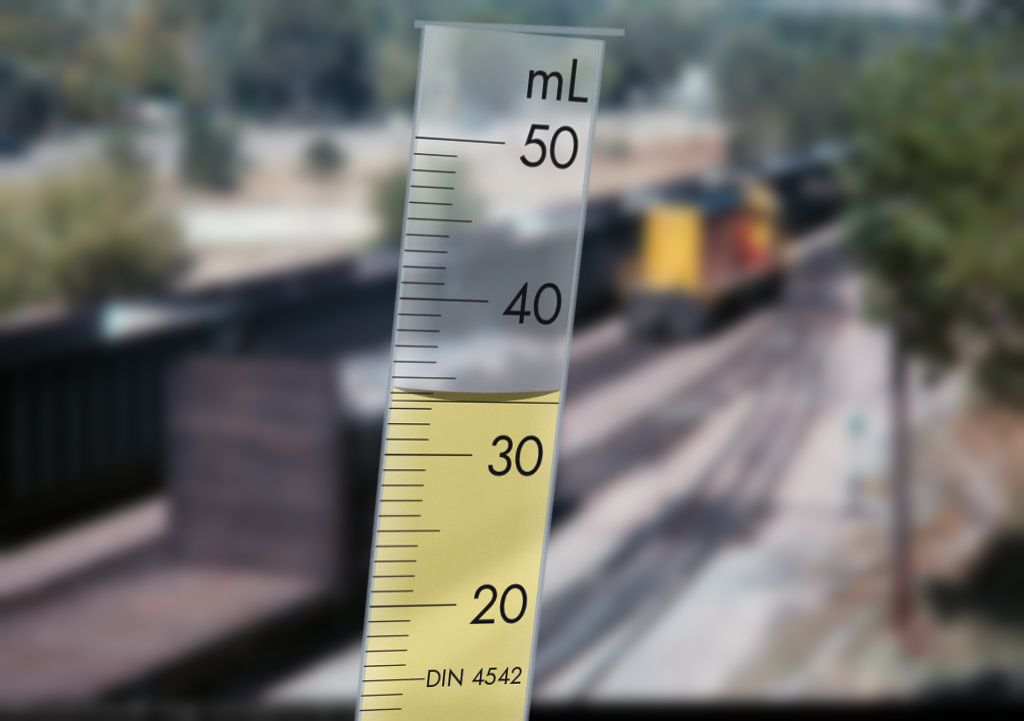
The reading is 33.5 mL
